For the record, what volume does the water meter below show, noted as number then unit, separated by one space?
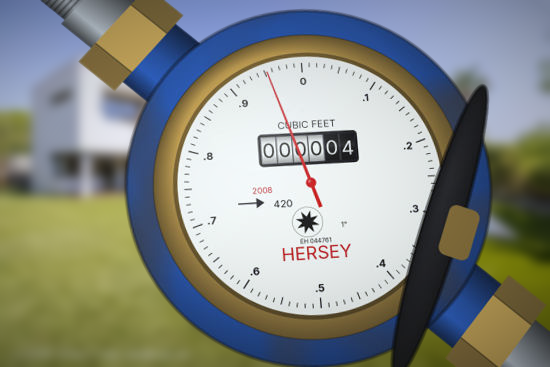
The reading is 3.95 ft³
